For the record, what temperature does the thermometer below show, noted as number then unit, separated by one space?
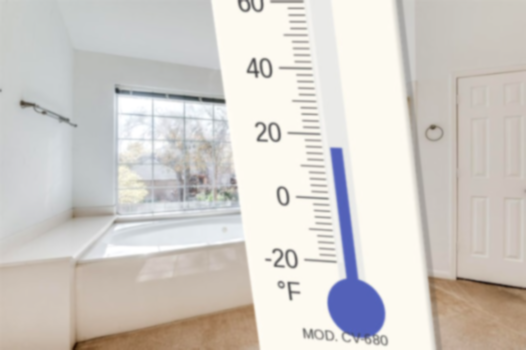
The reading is 16 °F
